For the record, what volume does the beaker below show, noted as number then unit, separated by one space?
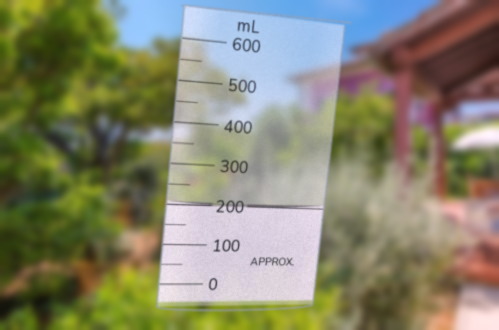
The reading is 200 mL
